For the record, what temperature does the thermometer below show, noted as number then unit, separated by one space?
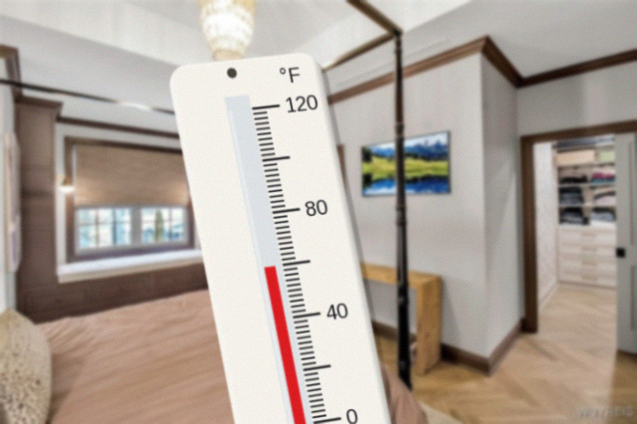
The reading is 60 °F
